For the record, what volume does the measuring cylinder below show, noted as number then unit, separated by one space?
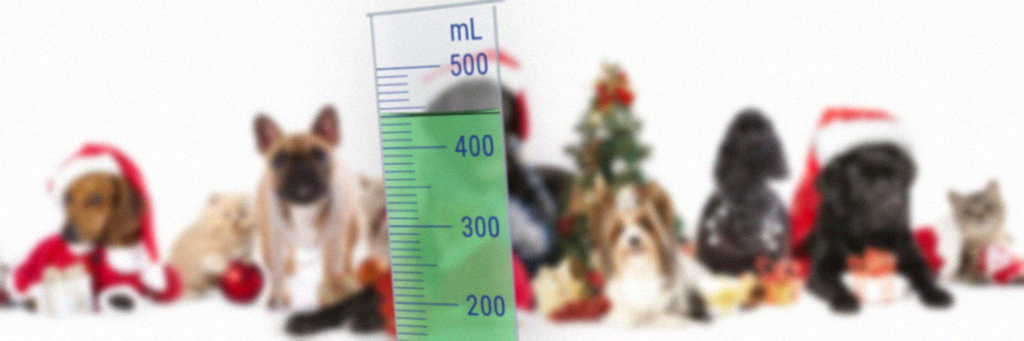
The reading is 440 mL
